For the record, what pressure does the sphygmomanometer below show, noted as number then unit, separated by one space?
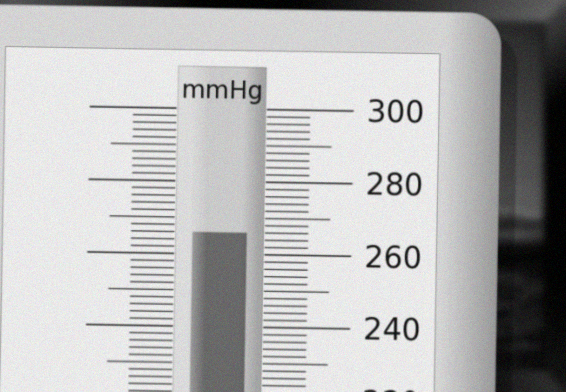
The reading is 266 mmHg
